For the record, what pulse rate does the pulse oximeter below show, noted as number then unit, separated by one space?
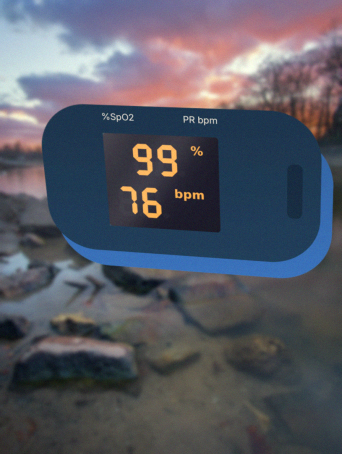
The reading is 76 bpm
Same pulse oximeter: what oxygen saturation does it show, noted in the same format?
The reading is 99 %
